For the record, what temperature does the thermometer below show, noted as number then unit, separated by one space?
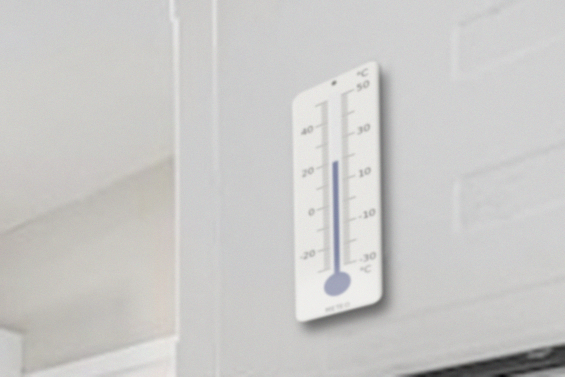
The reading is 20 °C
